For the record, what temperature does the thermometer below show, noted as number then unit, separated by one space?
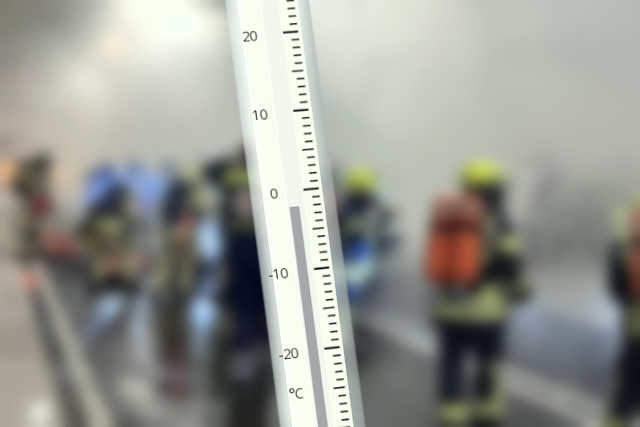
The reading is -2 °C
